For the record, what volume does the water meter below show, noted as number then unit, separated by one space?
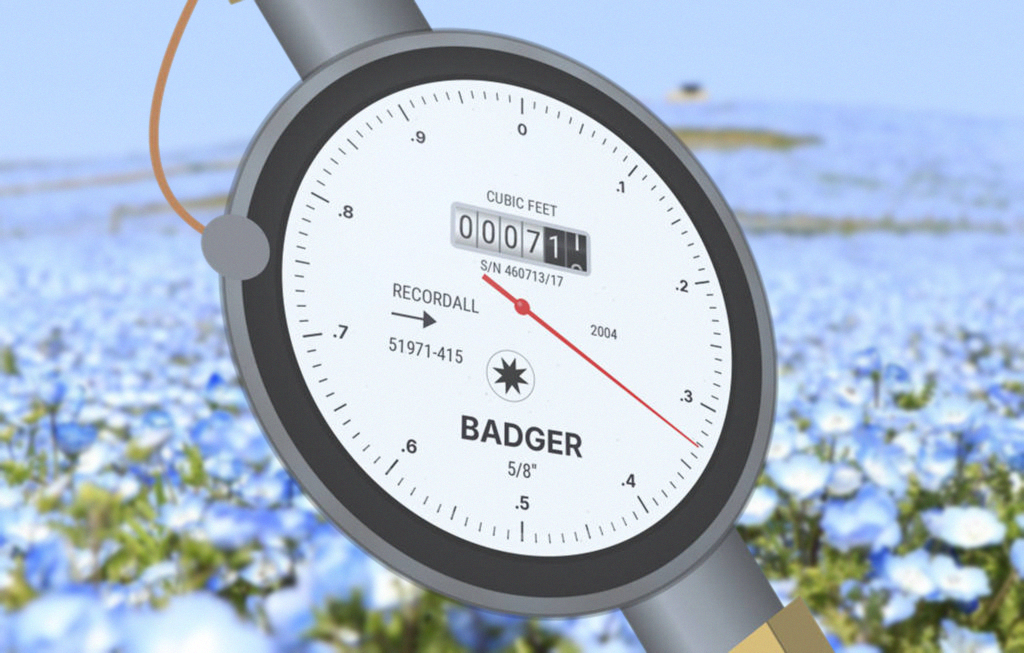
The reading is 711.33 ft³
